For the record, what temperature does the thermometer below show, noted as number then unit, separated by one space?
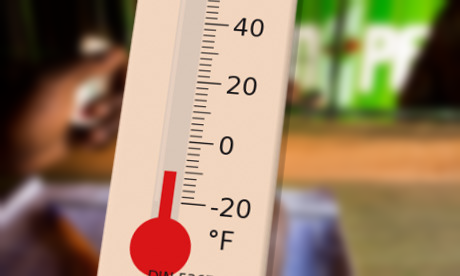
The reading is -10 °F
